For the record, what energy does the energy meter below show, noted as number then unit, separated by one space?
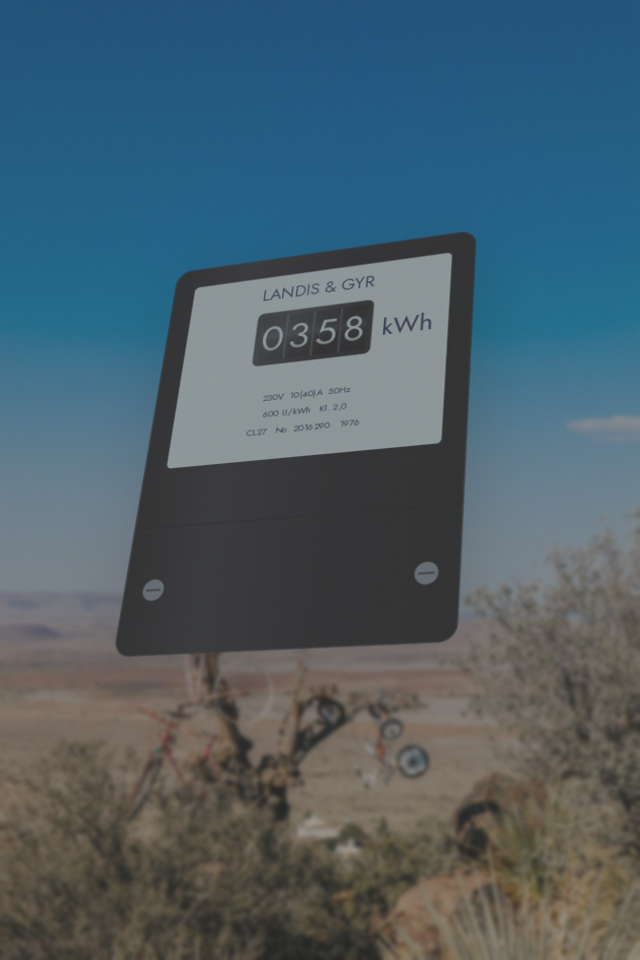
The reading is 358 kWh
